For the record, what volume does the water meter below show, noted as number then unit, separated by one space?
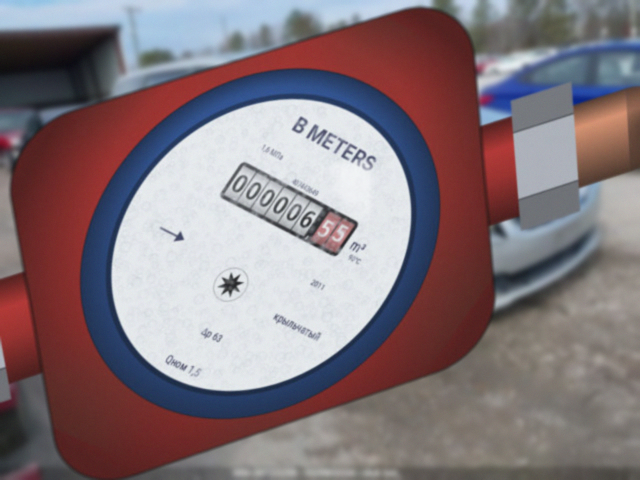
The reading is 6.55 m³
